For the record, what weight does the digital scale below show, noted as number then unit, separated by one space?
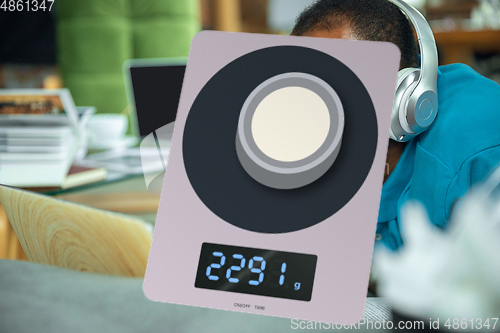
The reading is 2291 g
